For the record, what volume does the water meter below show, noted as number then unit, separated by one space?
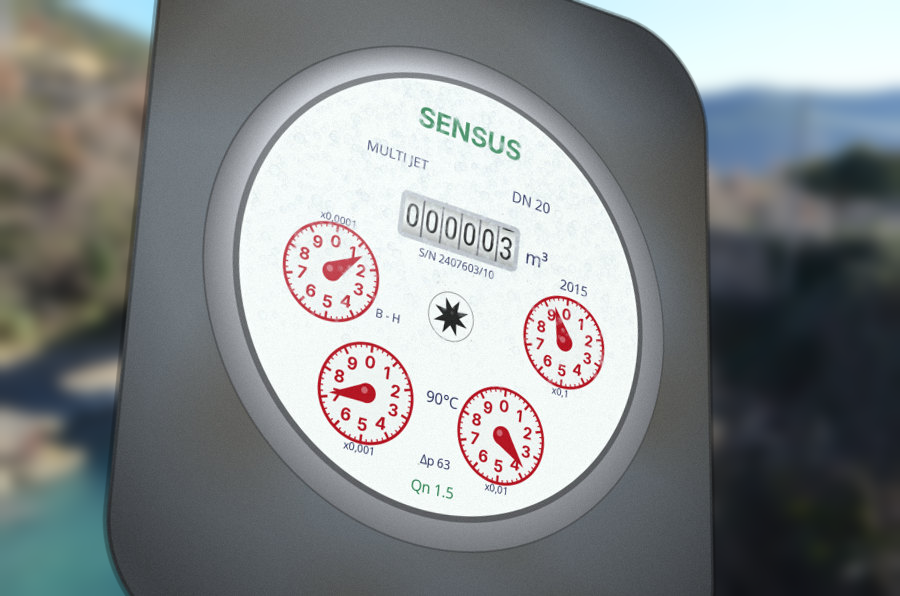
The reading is 2.9371 m³
